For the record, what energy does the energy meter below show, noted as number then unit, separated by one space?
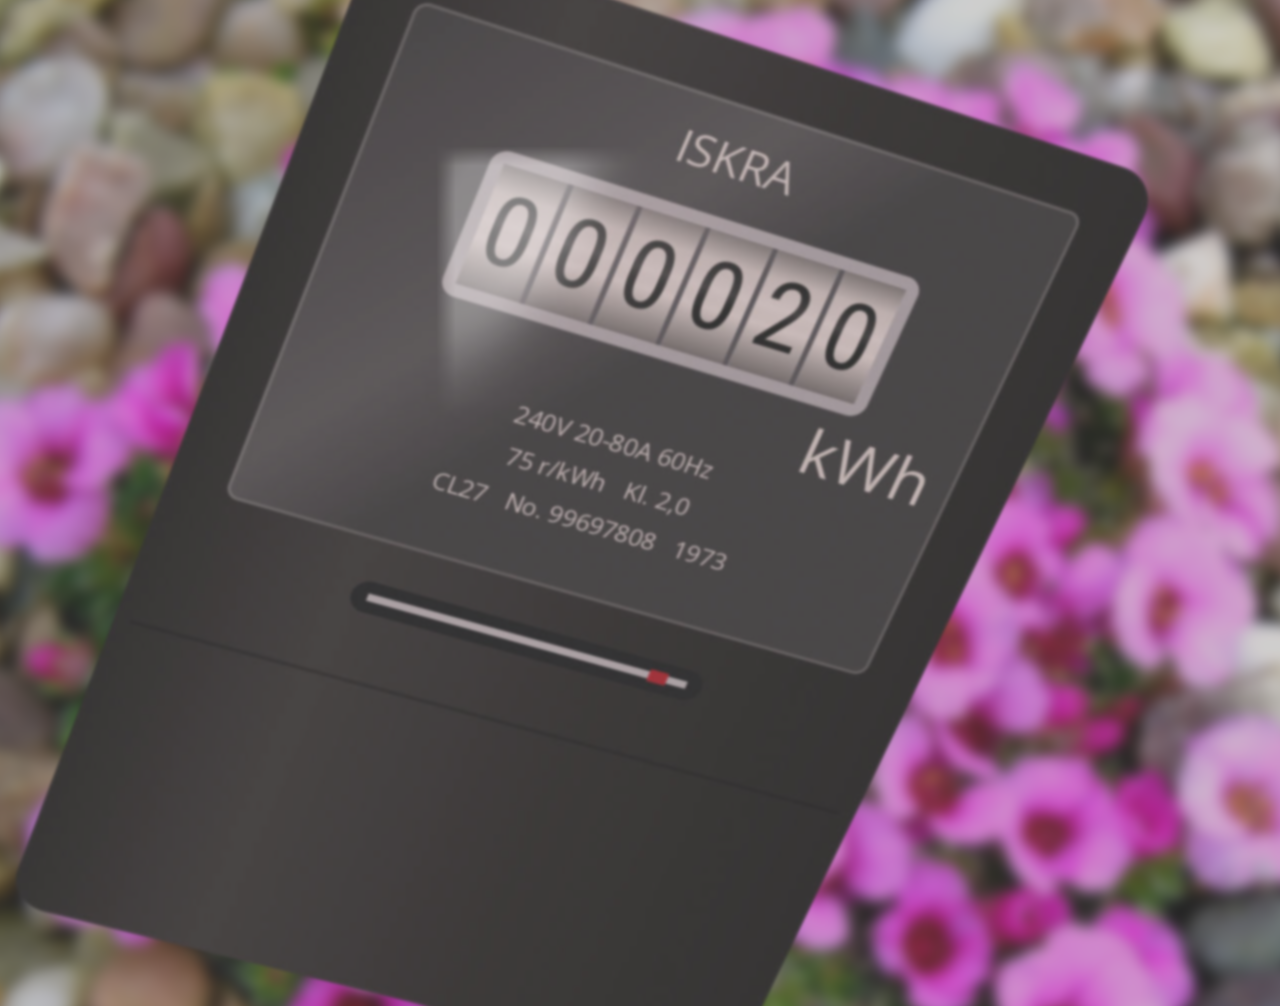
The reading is 20 kWh
